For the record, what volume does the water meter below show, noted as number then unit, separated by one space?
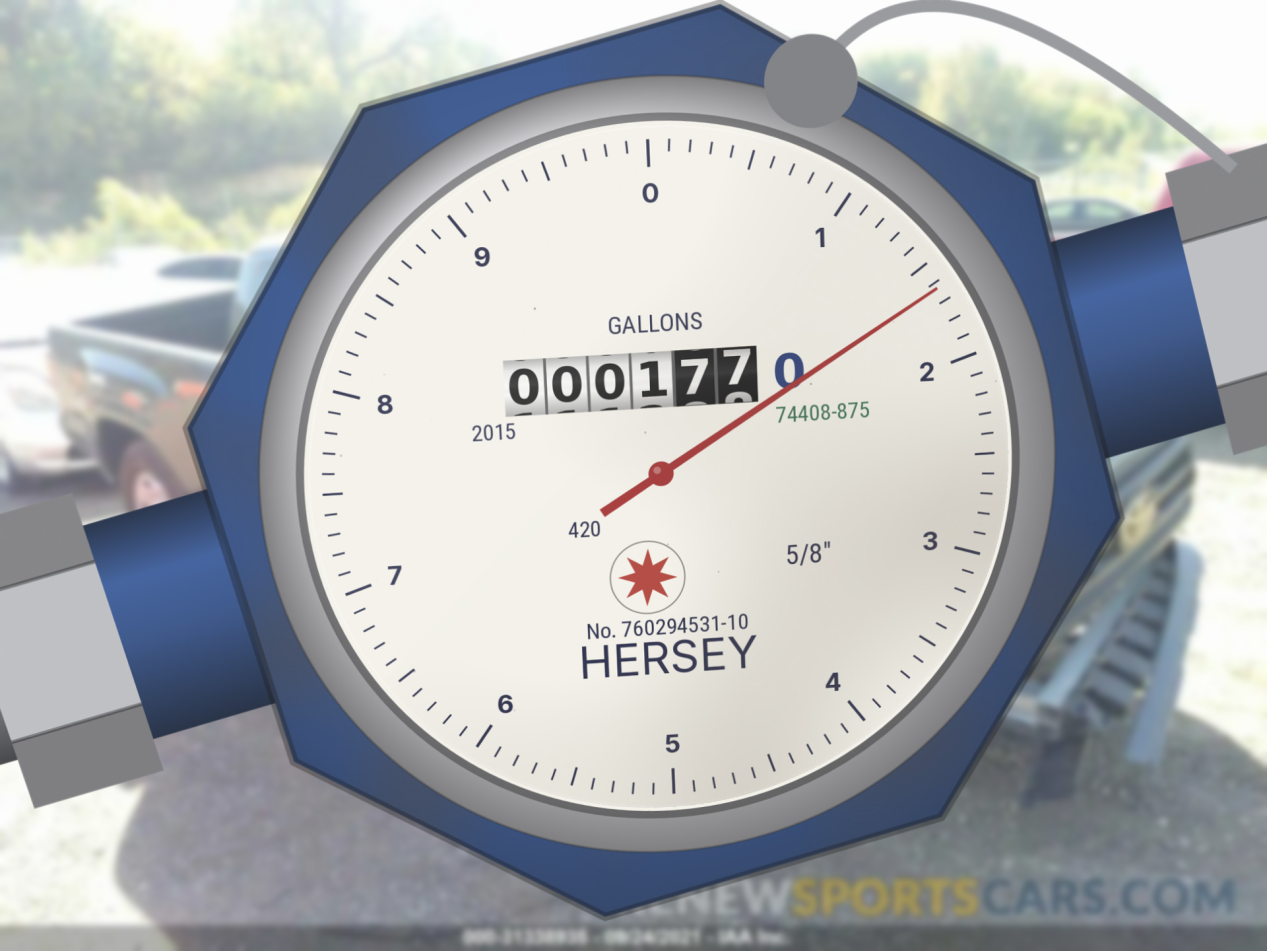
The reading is 1771.6 gal
